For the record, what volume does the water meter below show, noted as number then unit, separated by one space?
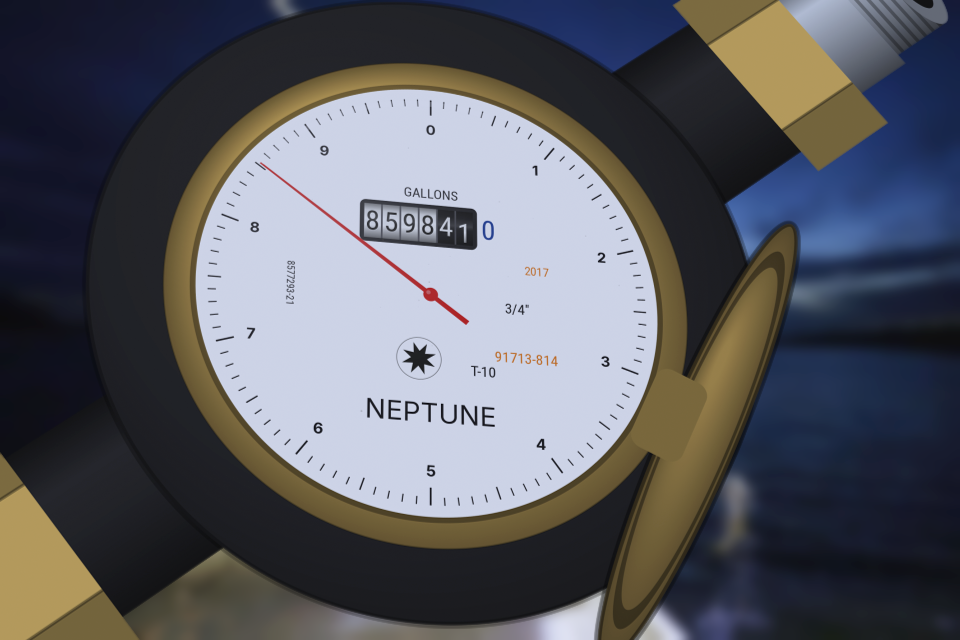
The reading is 8598408.5 gal
